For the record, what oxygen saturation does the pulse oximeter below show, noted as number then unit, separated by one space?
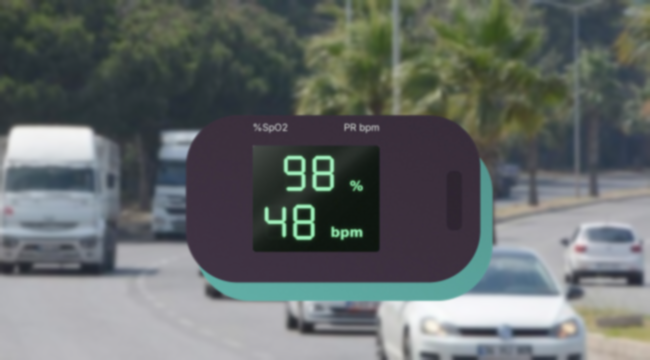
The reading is 98 %
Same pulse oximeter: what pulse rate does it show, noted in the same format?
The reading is 48 bpm
